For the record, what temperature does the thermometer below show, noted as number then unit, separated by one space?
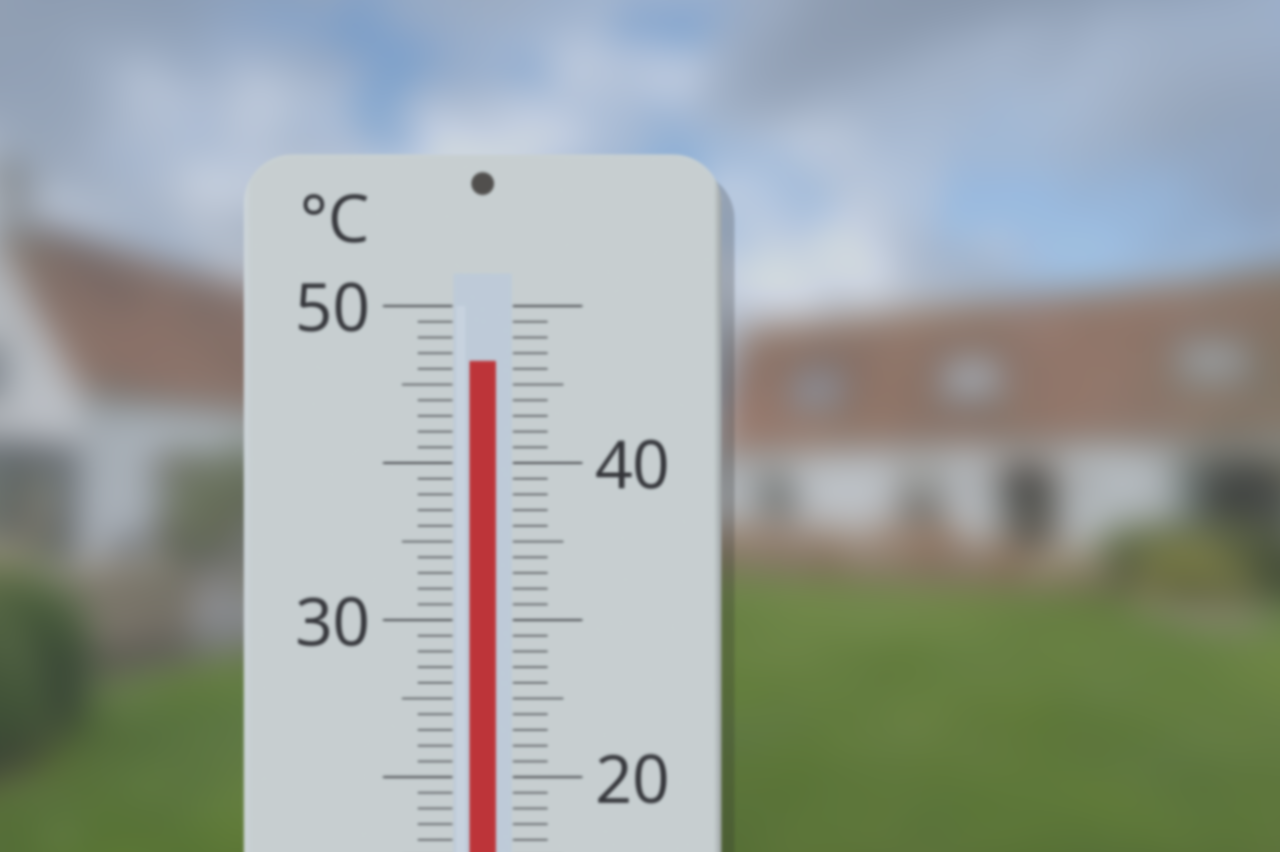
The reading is 46.5 °C
